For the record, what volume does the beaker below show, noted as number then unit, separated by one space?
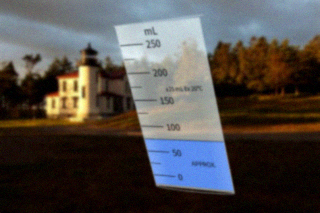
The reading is 75 mL
